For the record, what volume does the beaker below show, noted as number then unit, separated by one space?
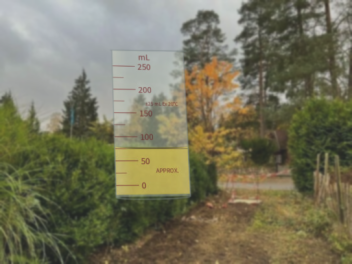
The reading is 75 mL
